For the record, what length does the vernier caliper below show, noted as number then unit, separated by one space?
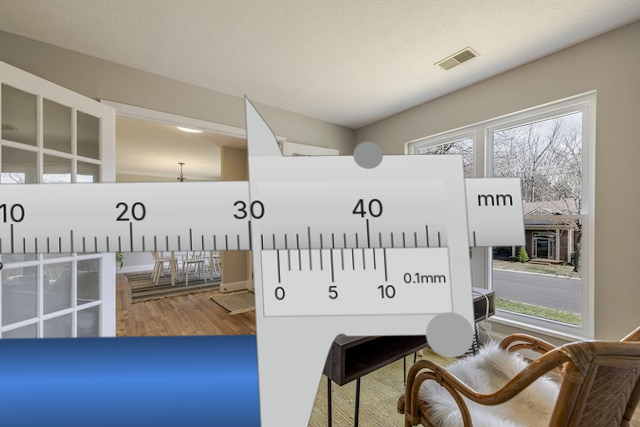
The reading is 32.3 mm
